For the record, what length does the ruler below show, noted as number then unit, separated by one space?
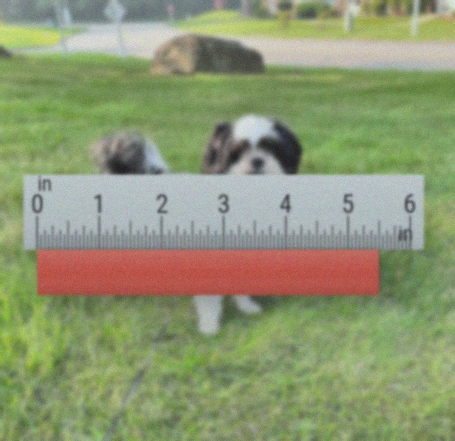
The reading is 5.5 in
